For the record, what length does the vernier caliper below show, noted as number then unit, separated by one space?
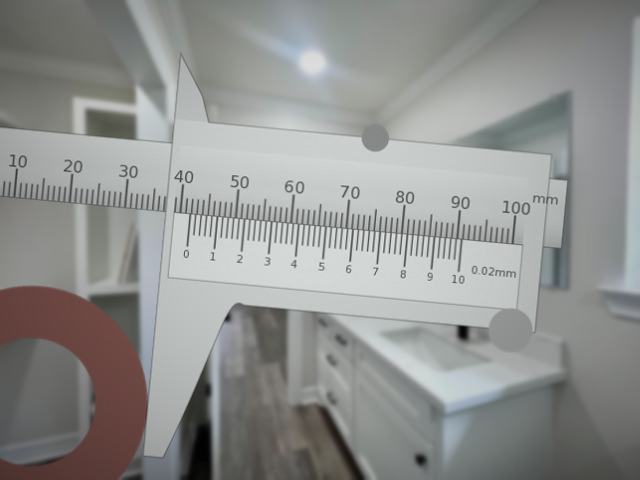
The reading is 41.8 mm
